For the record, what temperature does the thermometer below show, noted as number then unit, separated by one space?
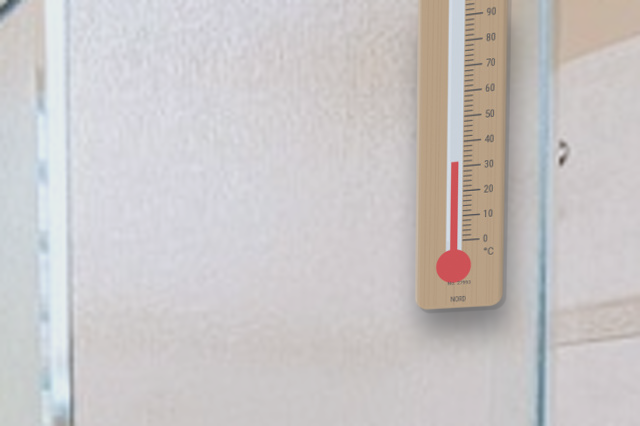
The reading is 32 °C
